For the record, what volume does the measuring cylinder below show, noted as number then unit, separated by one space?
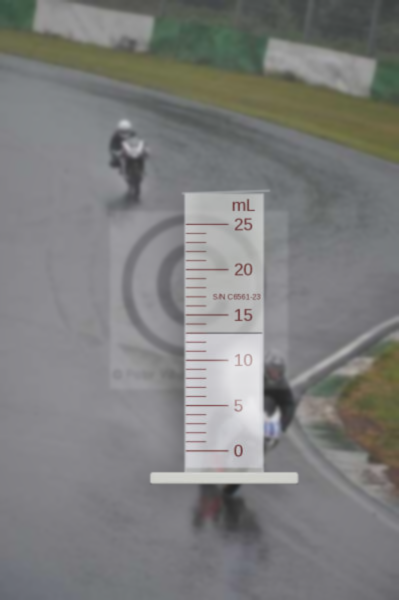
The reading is 13 mL
